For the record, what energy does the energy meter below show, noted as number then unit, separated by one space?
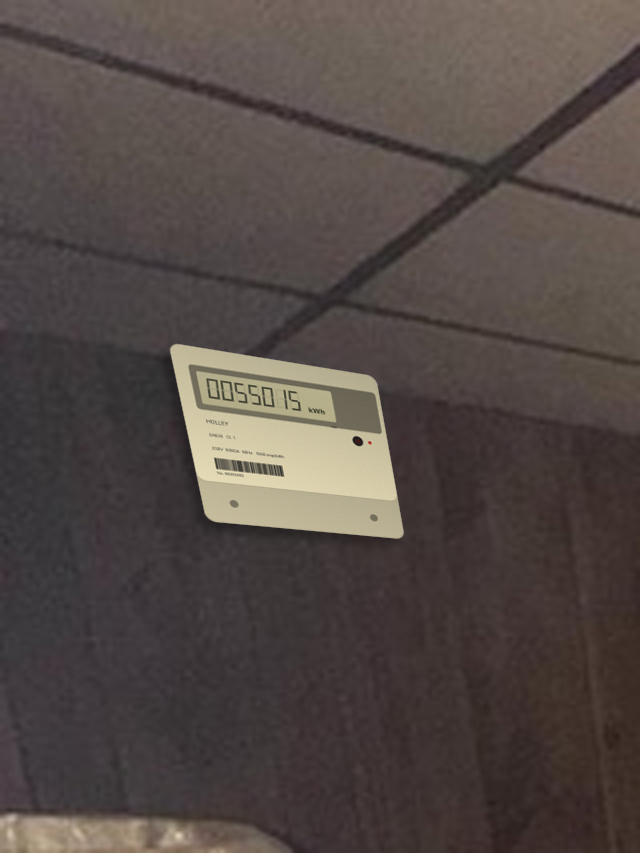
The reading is 55015 kWh
